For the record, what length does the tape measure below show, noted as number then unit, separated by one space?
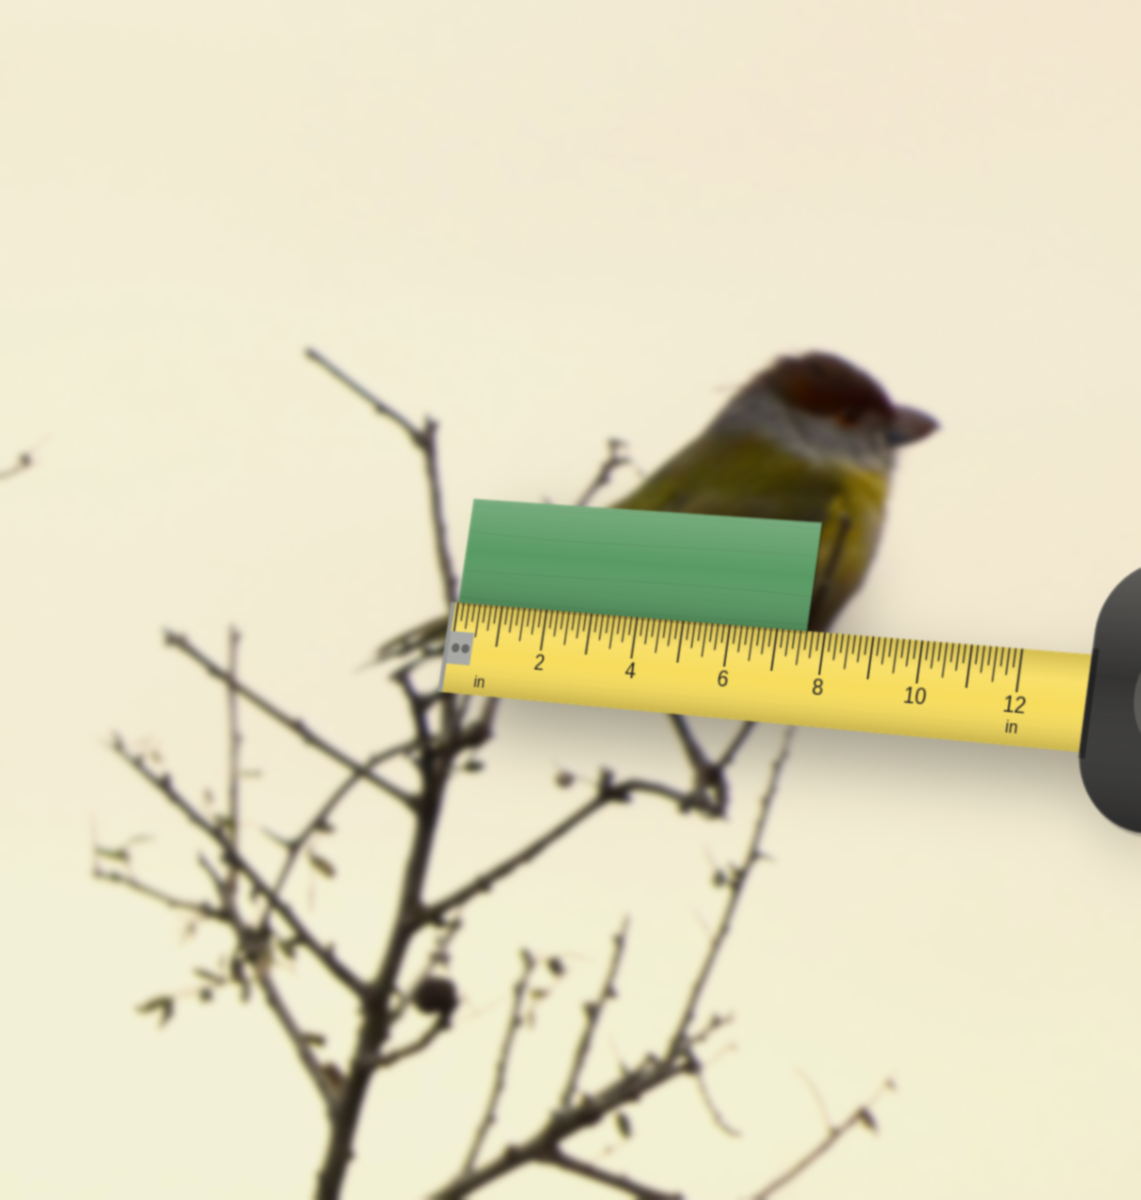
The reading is 7.625 in
